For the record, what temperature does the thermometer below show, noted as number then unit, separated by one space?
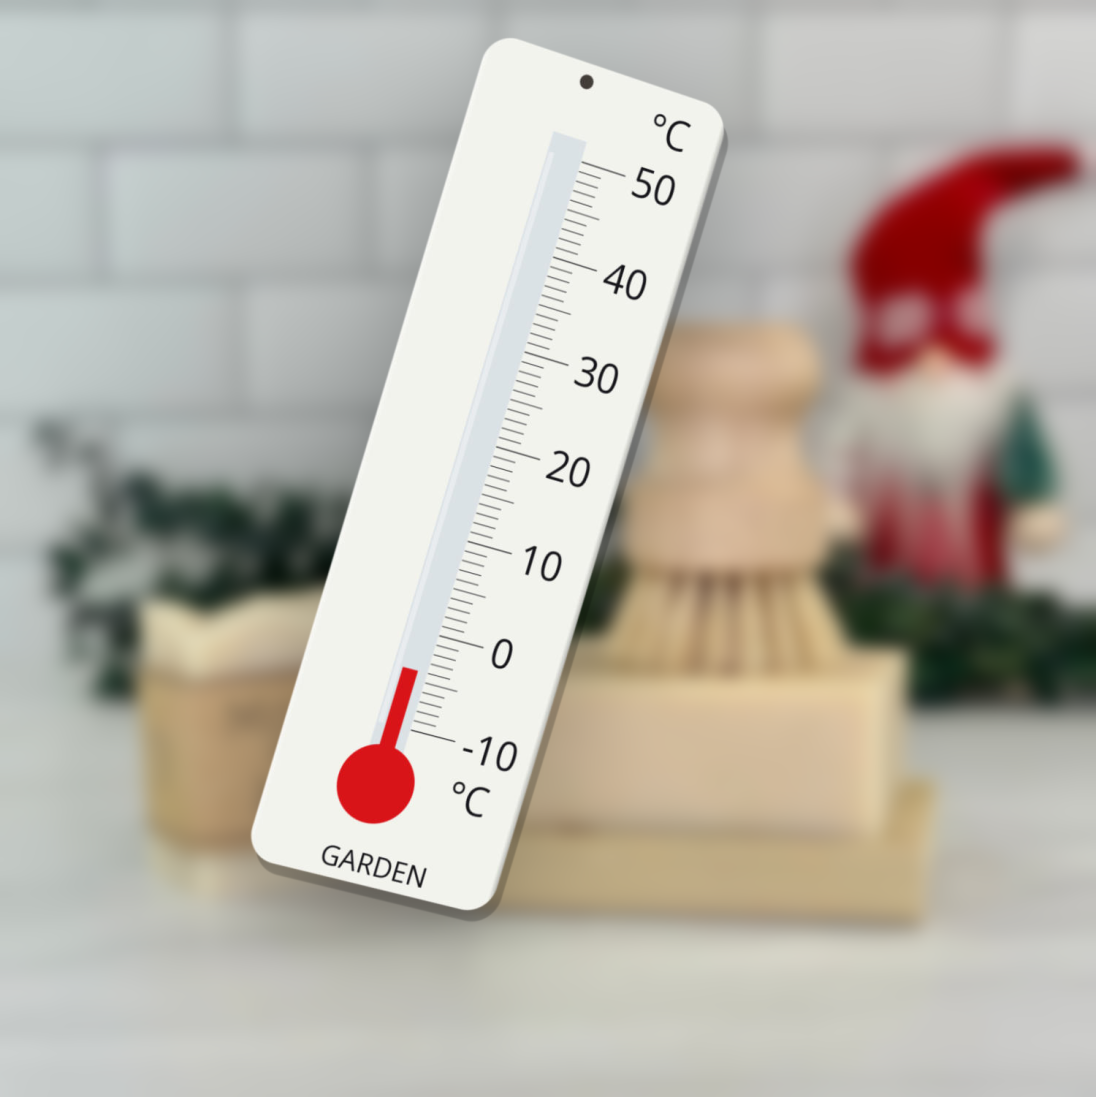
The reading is -4 °C
